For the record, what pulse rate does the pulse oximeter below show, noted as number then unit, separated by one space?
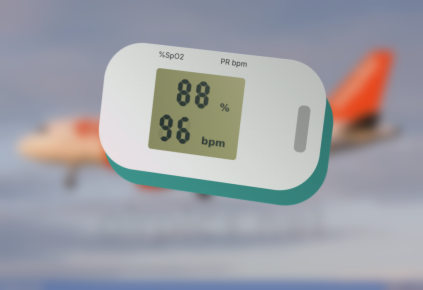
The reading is 96 bpm
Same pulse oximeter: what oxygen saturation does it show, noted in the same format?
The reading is 88 %
